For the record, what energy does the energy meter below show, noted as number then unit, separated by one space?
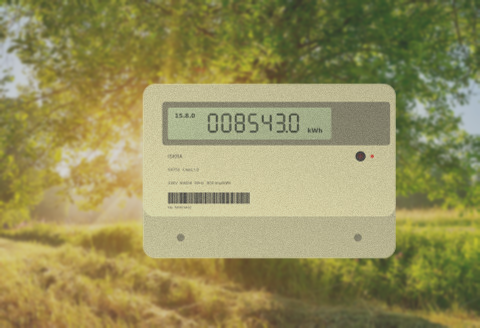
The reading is 8543.0 kWh
